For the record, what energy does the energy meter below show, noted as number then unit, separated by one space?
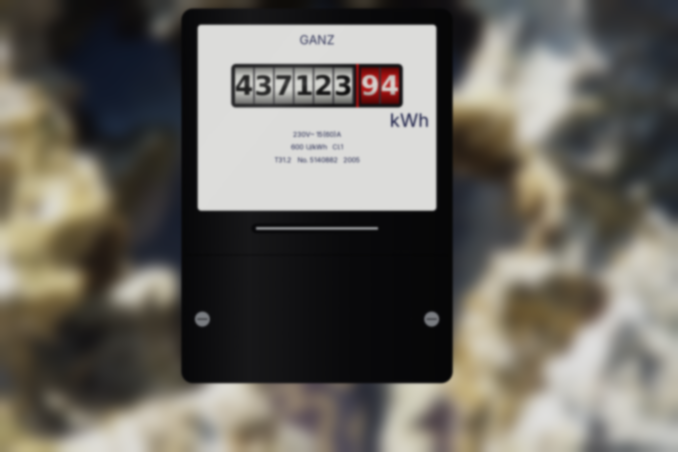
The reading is 437123.94 kWh
